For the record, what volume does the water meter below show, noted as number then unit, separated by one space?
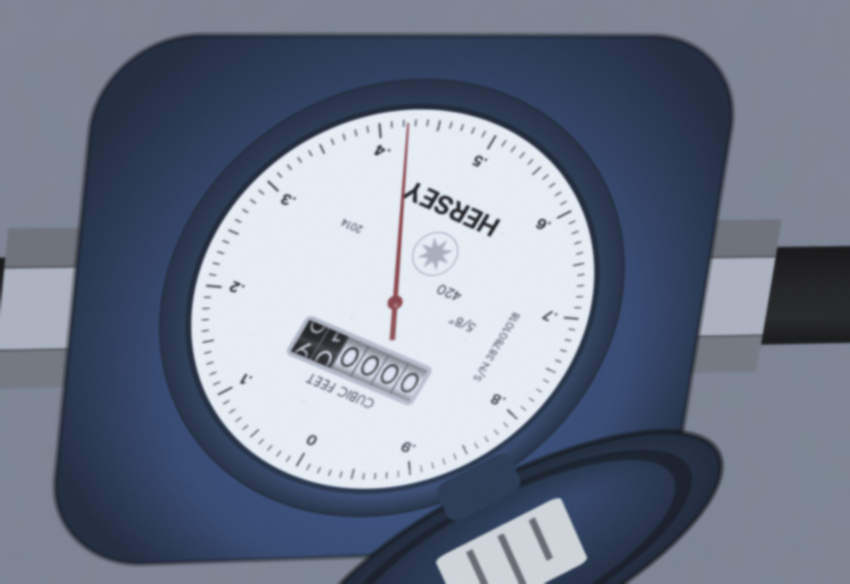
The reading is 9.42 ft³
